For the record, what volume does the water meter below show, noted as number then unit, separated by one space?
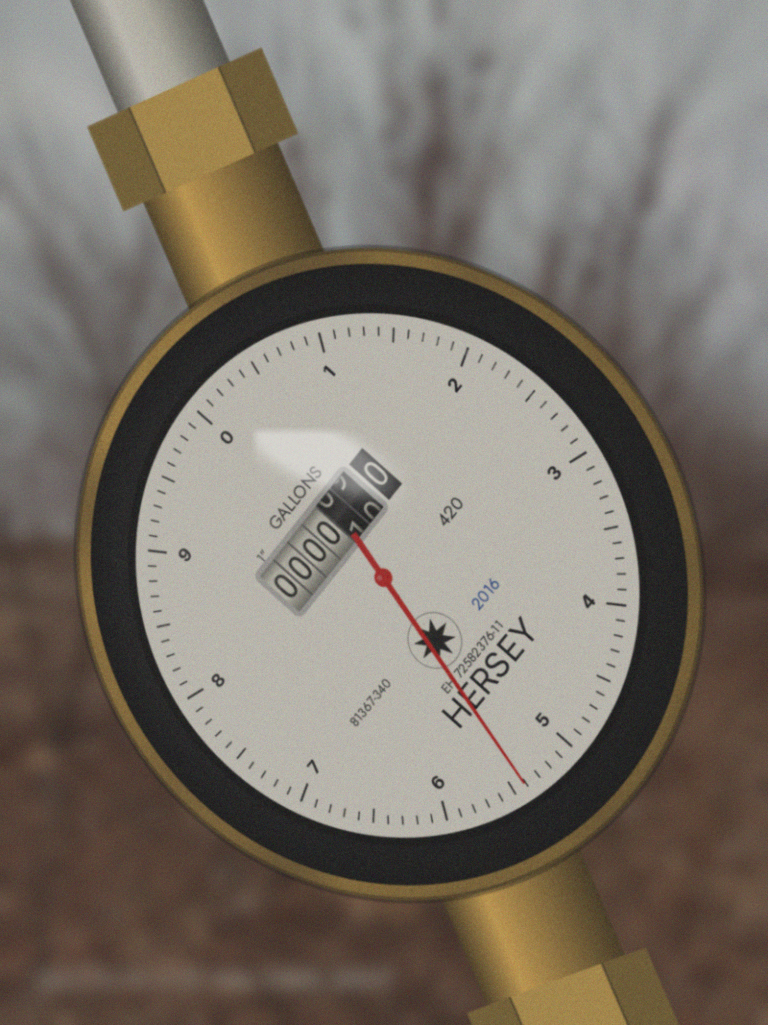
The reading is 95.4 gal
